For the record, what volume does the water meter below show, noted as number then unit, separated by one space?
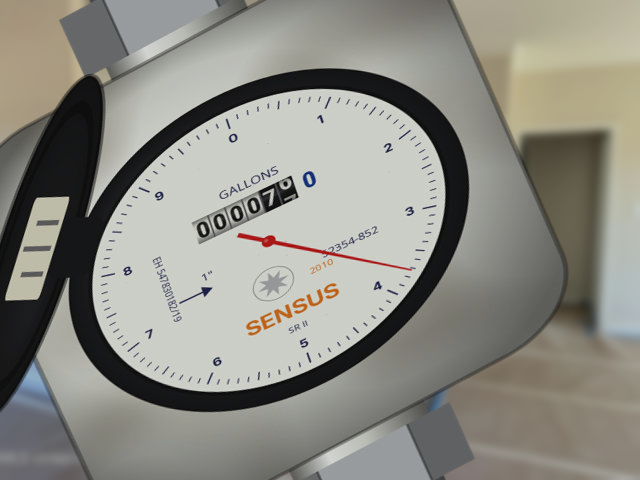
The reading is 763.7 gal
